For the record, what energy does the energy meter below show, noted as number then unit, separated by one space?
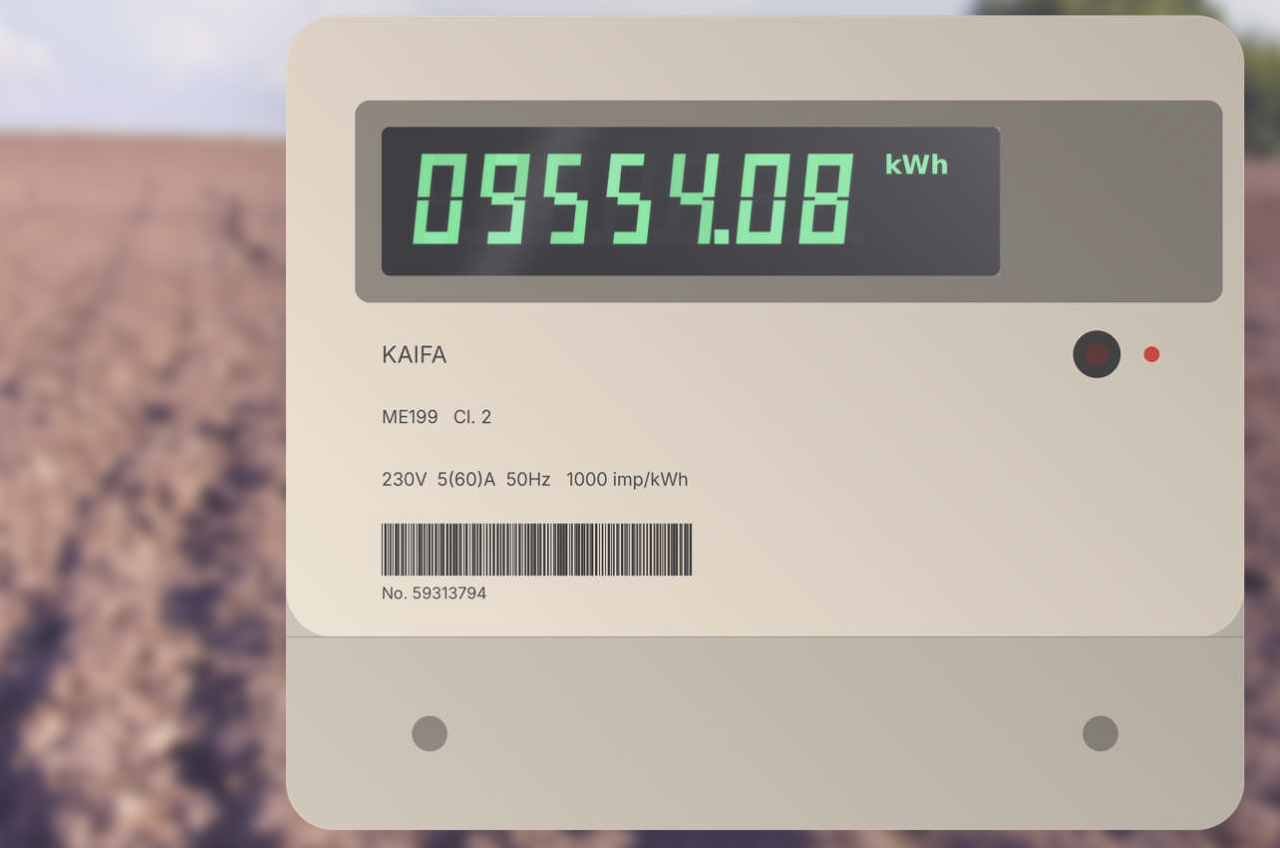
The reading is 9554.08 kWh
